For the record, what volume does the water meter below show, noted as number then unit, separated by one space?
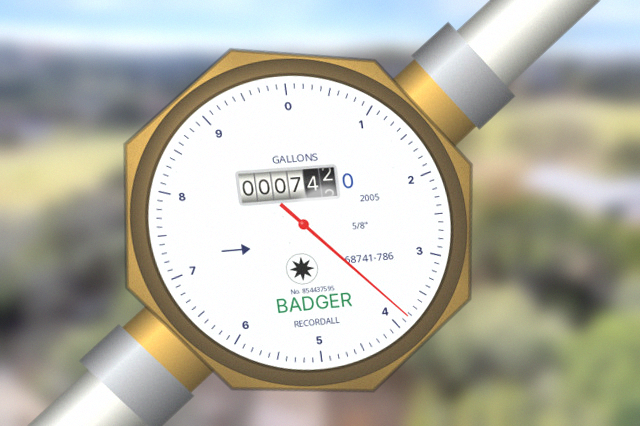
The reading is 7423.8 gal
